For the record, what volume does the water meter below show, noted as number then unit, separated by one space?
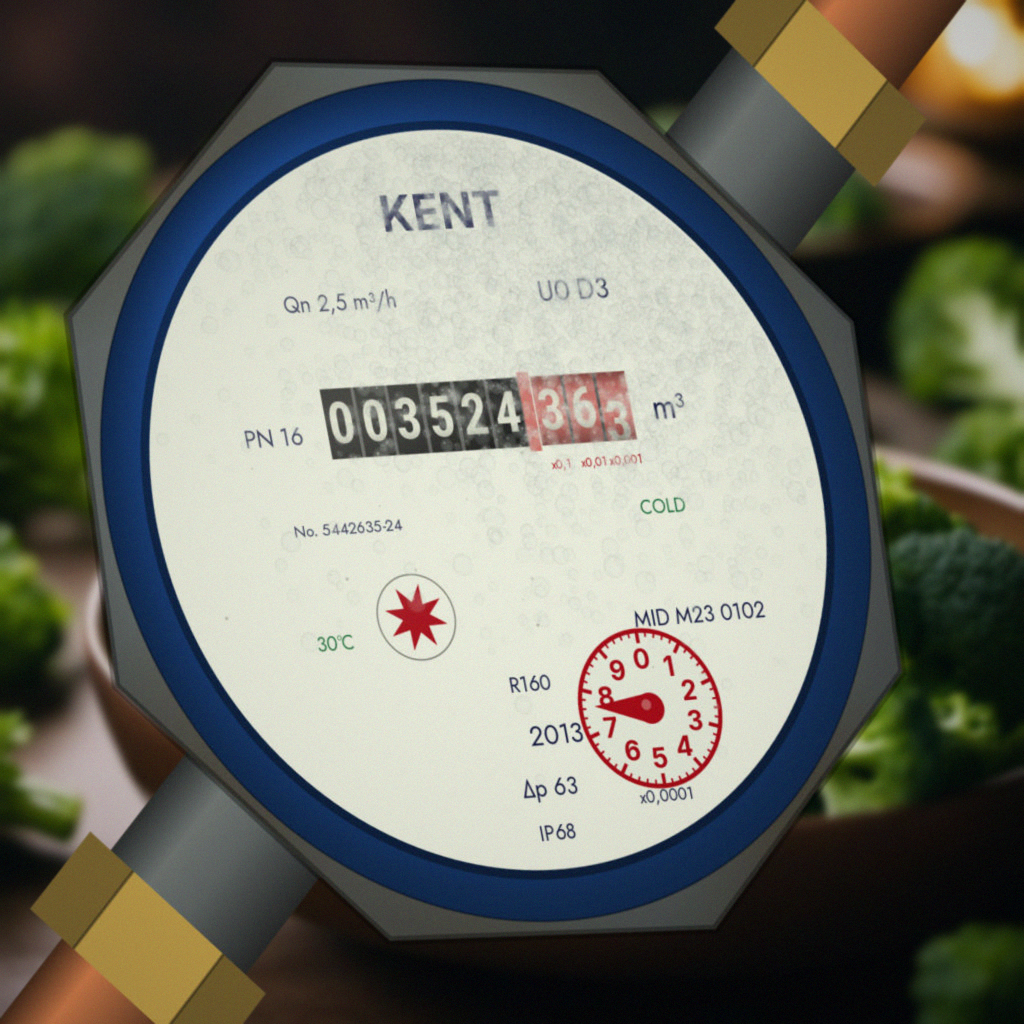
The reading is 3524.3627 m³
